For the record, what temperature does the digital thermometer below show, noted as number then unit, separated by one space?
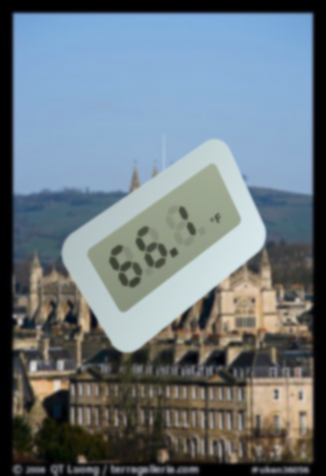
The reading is 66.1 °F
